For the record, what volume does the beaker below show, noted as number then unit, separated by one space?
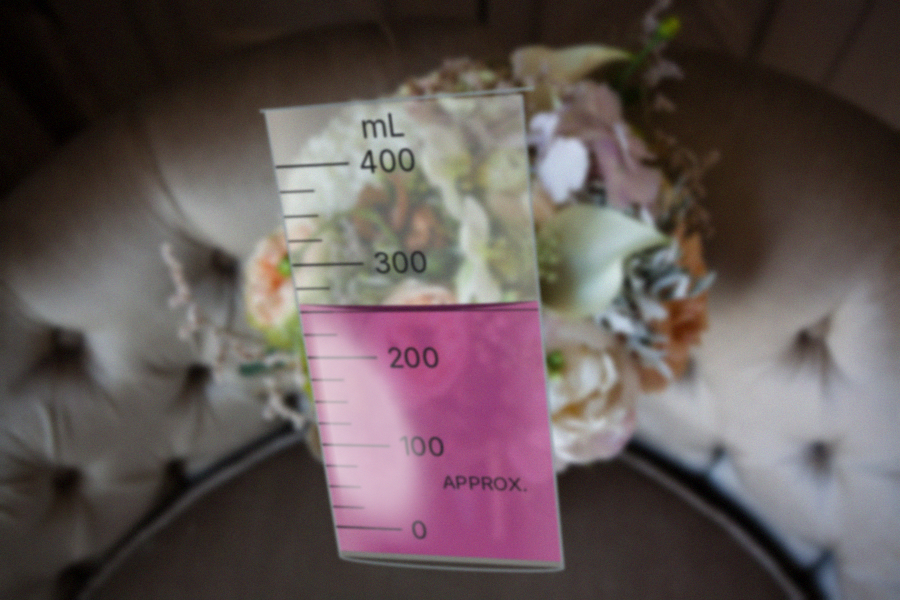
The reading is 250 mL
